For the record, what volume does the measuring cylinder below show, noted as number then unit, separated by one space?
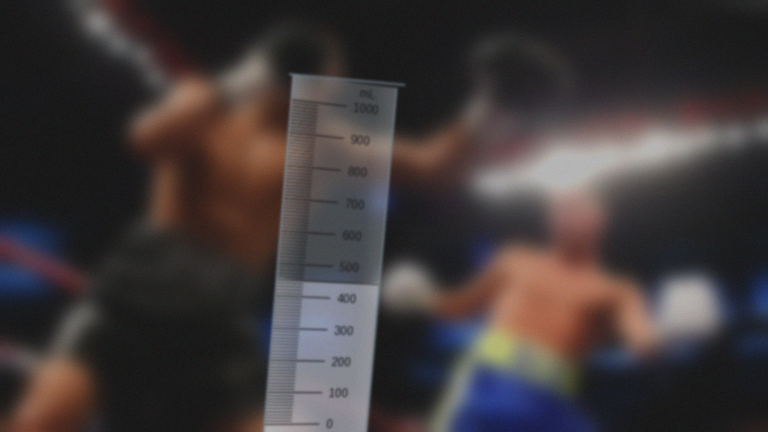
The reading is 450 mL
